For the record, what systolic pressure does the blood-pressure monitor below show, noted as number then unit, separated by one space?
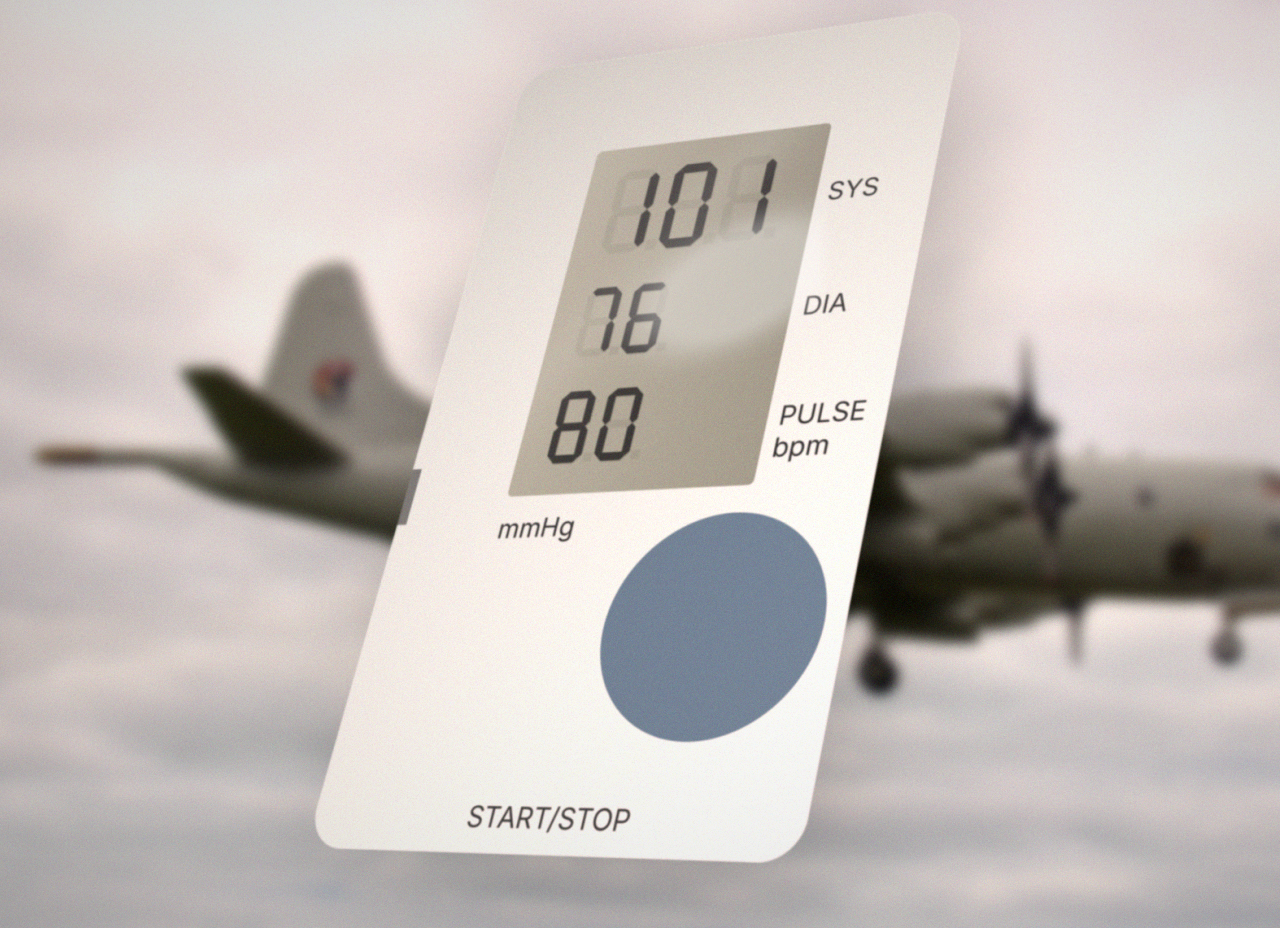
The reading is 101 mmHg
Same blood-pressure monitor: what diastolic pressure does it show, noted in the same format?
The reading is 76 mmHg
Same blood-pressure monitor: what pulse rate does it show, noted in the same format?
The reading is 80 bpm
